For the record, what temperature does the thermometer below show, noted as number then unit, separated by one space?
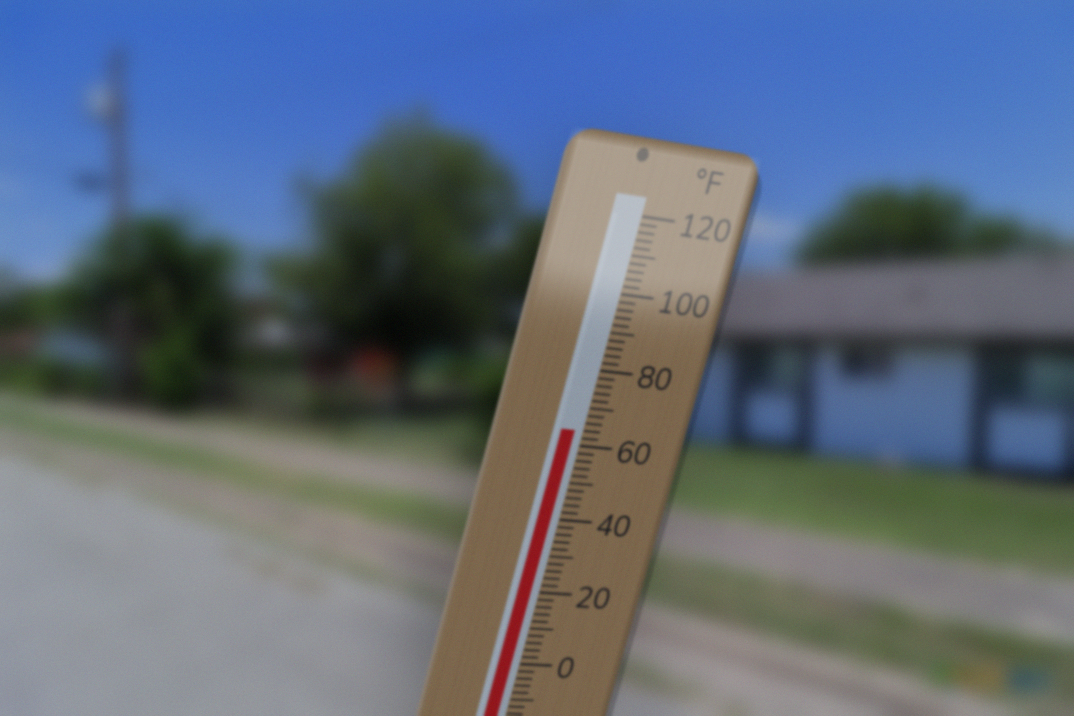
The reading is 64 °F
